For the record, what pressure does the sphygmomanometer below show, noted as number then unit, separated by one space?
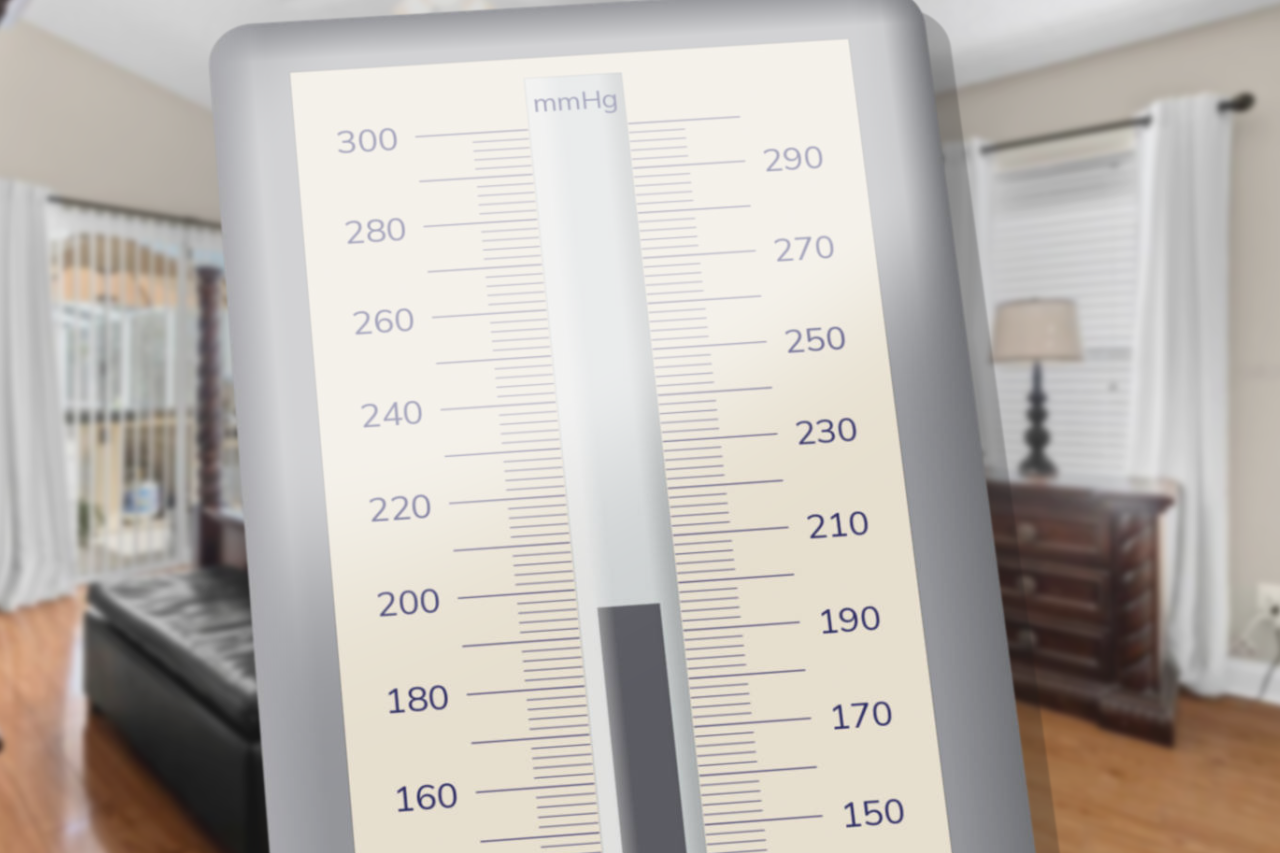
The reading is 196 mmHg
